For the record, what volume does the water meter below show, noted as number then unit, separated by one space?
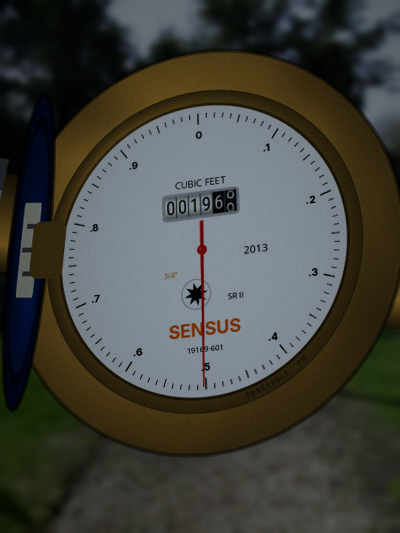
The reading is 1968.50 ft³
